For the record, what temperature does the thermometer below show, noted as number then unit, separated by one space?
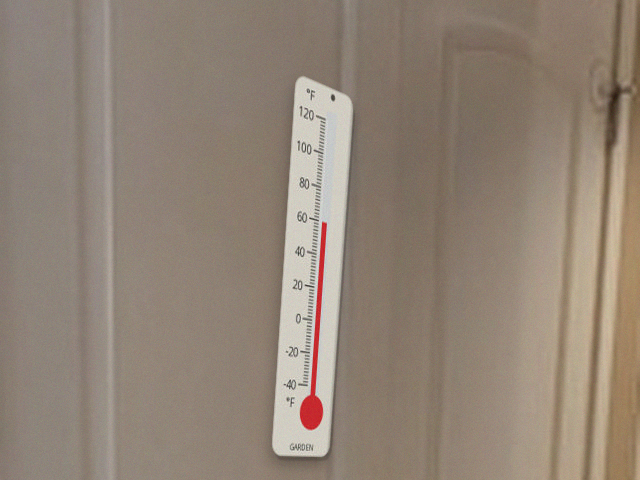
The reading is 60 °F
